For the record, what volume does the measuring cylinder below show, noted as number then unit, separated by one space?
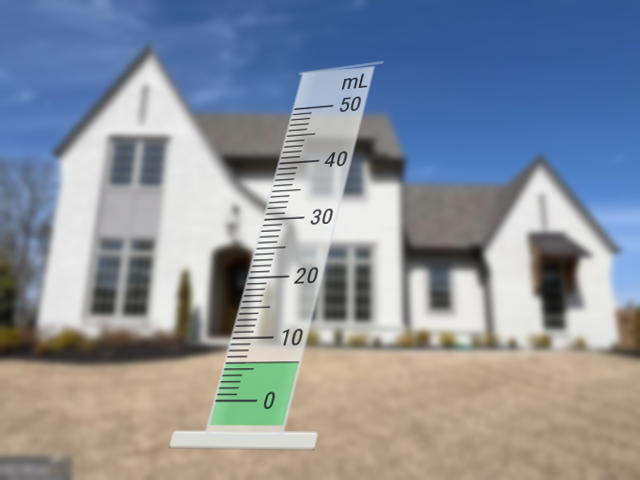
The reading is 6 mL
